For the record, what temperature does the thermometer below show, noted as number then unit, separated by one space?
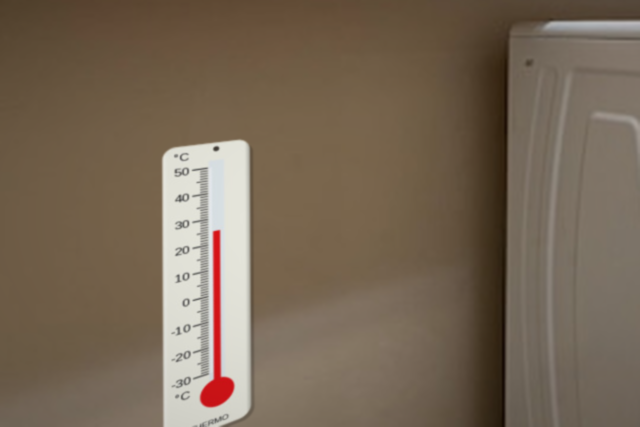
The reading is 25 °C
